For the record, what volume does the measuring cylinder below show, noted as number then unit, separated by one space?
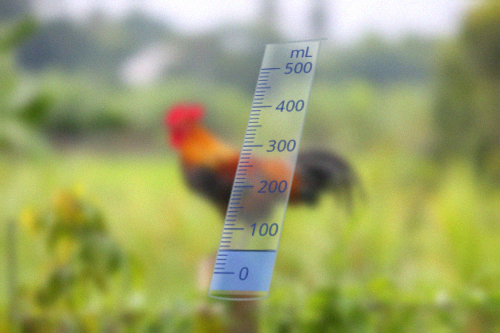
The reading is 50 mL
